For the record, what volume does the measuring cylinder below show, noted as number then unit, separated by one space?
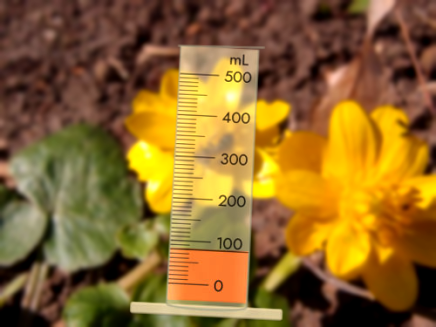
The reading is 80 mL
